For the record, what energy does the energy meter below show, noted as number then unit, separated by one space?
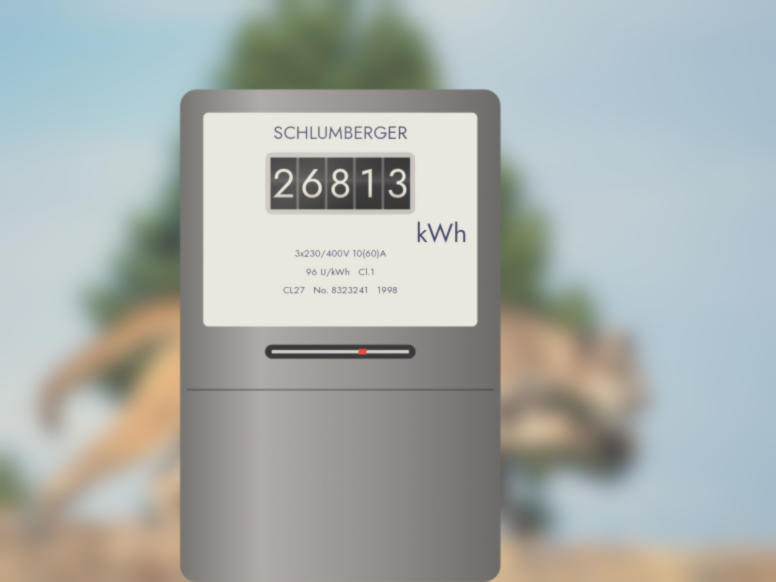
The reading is 26813 kWh
